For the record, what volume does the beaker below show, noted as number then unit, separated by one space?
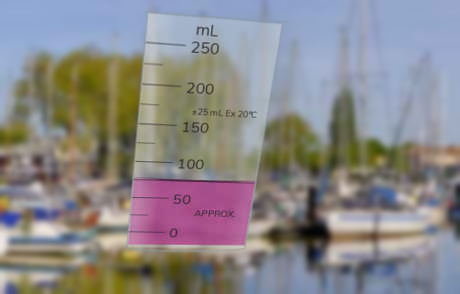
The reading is 75 mL
